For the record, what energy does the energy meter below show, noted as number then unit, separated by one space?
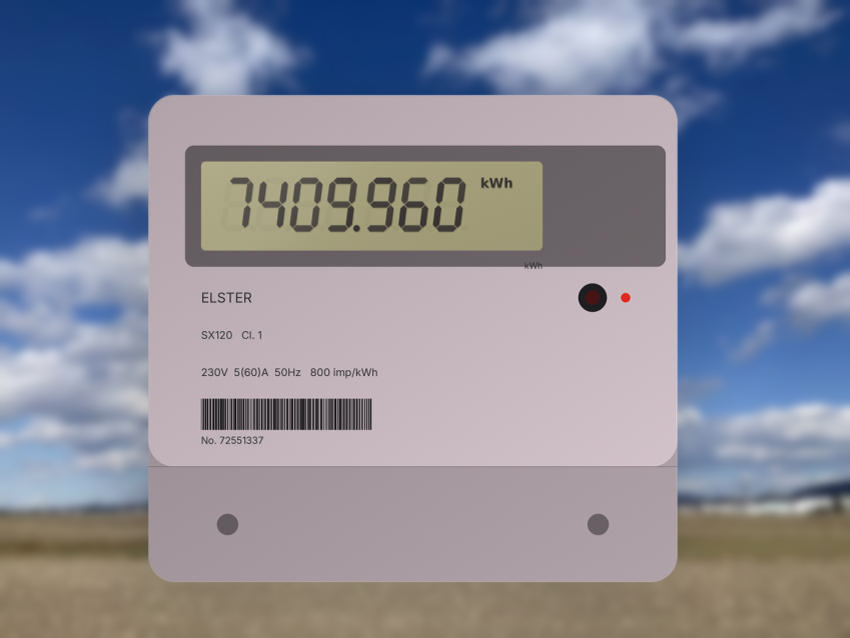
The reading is 7409.960 kWh
